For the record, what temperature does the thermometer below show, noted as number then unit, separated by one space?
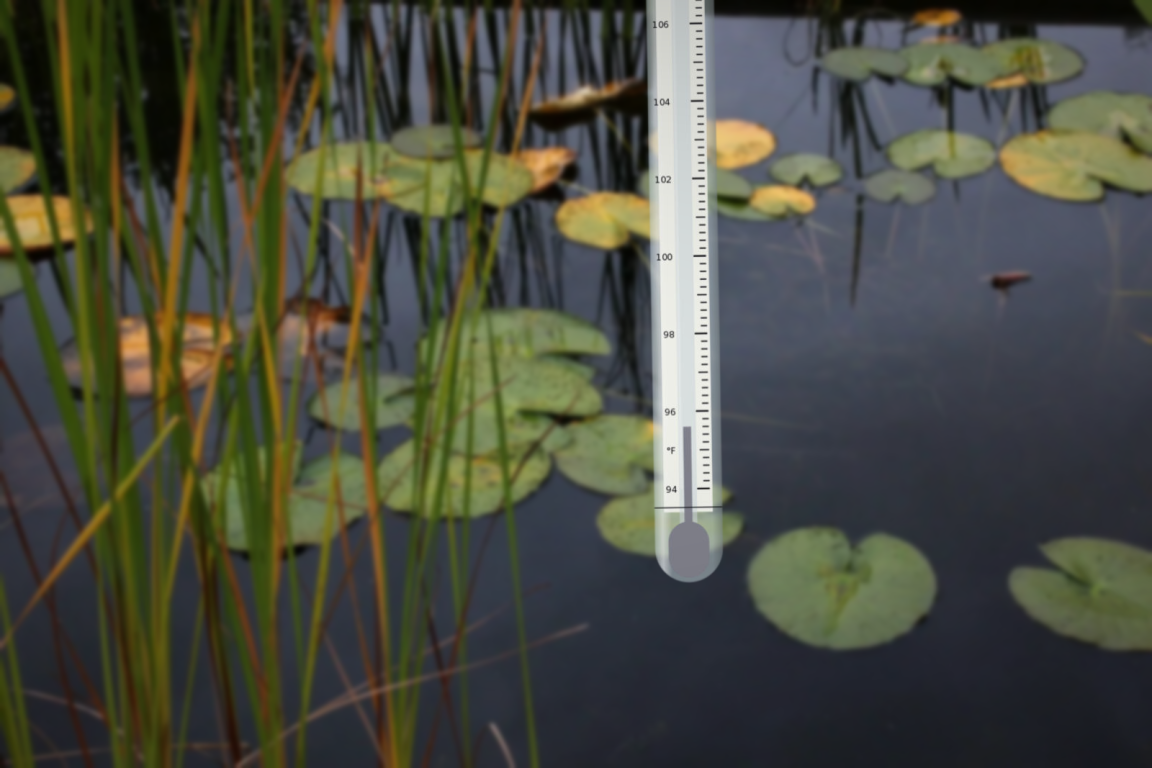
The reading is 95.6 °F
